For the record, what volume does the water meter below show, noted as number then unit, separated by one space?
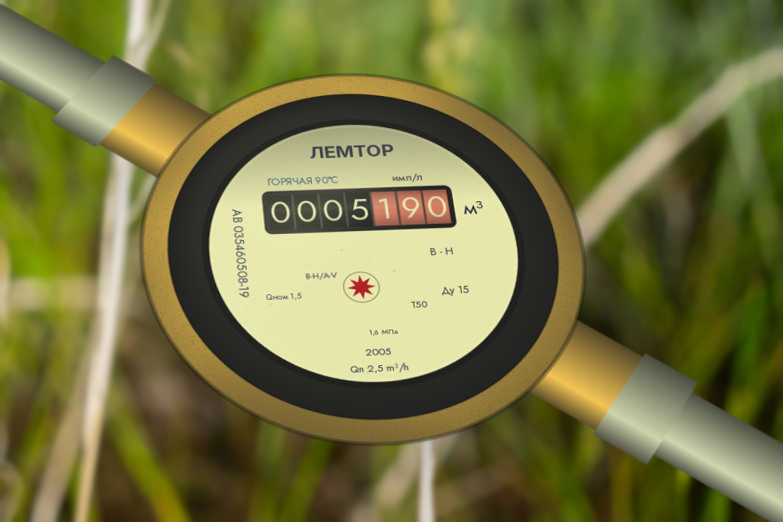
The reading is 5.190 m³
